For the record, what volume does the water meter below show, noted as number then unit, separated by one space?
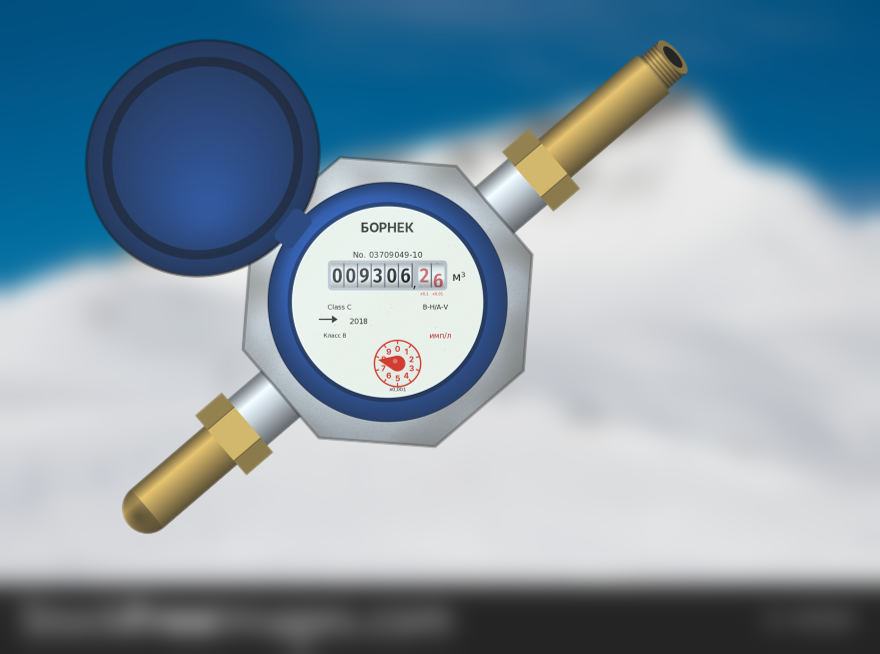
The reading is 9306.257 m³
